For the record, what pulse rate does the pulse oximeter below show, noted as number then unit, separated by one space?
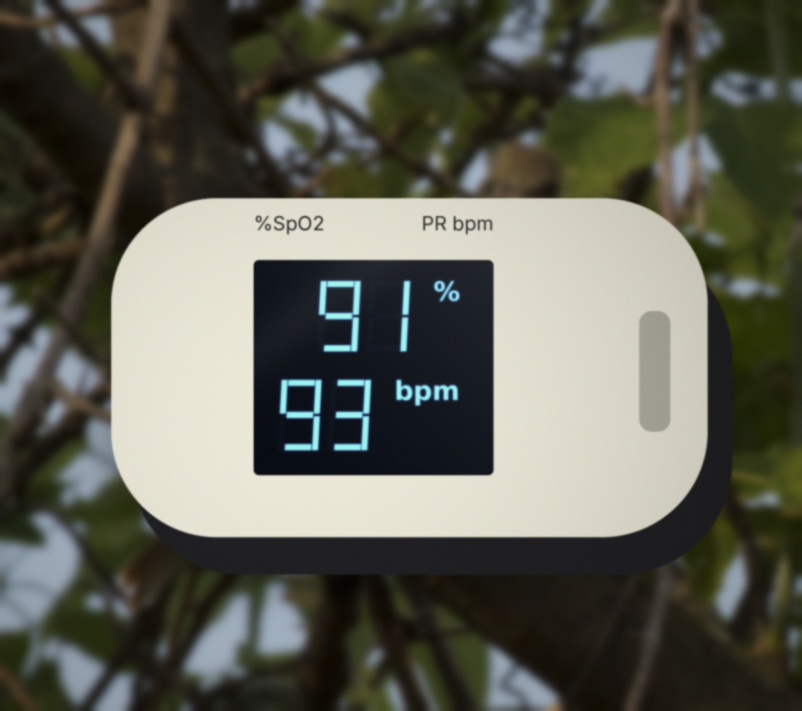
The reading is 93 bpm
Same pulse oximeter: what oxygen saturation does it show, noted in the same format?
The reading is 91 %
